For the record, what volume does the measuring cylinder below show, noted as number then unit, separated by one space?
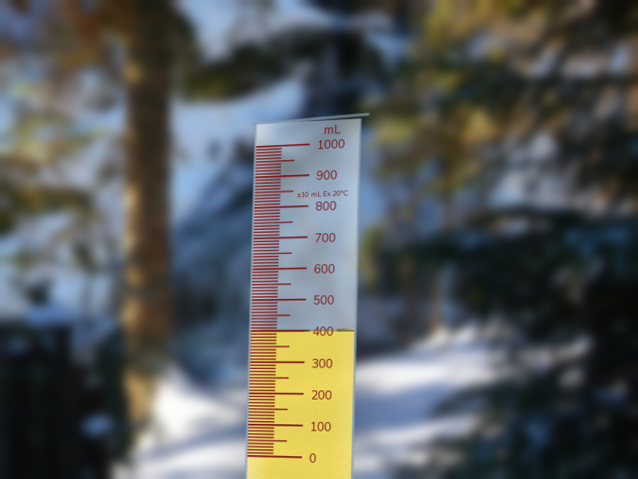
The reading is 400 mL
